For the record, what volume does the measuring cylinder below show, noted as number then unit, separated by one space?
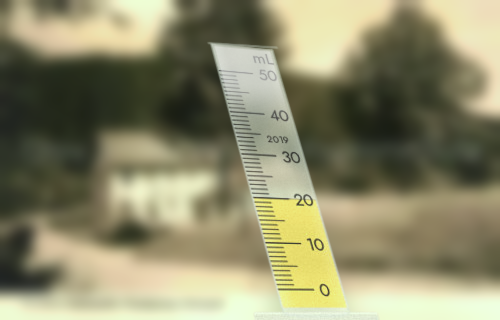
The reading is 20 mL
